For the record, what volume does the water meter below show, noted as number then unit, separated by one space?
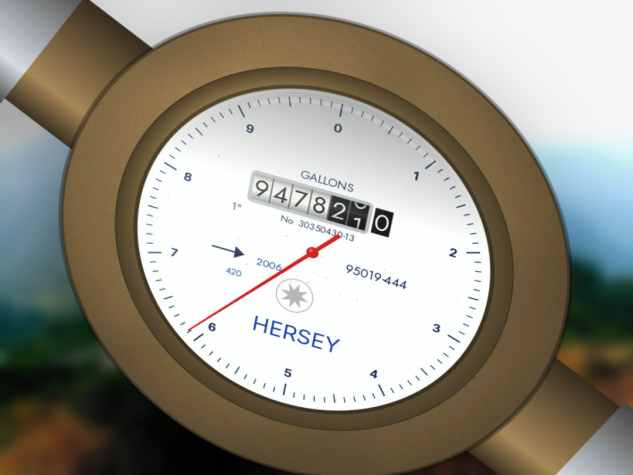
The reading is 9478206.1 gal
